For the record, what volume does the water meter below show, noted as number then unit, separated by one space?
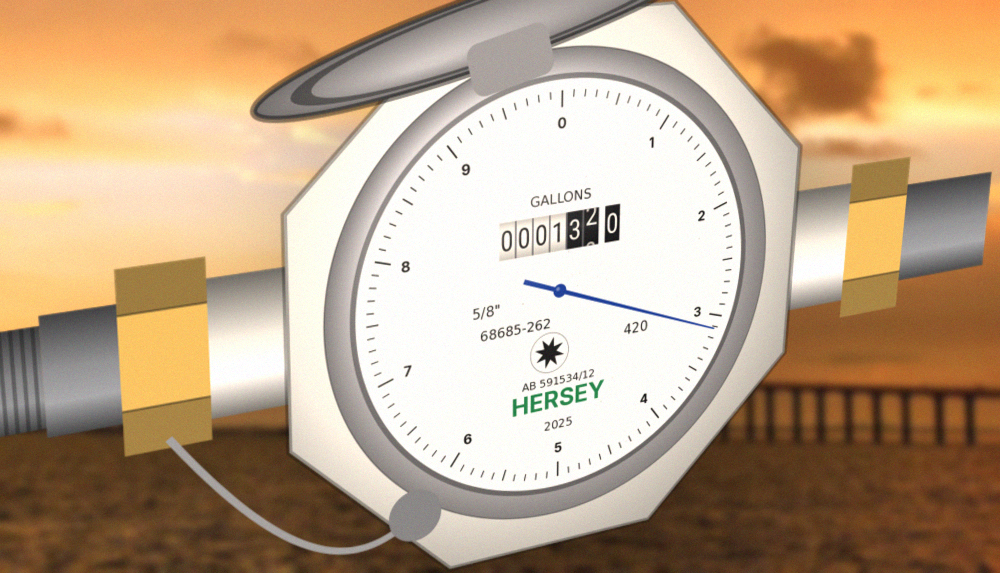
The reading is 1323.1 gal
